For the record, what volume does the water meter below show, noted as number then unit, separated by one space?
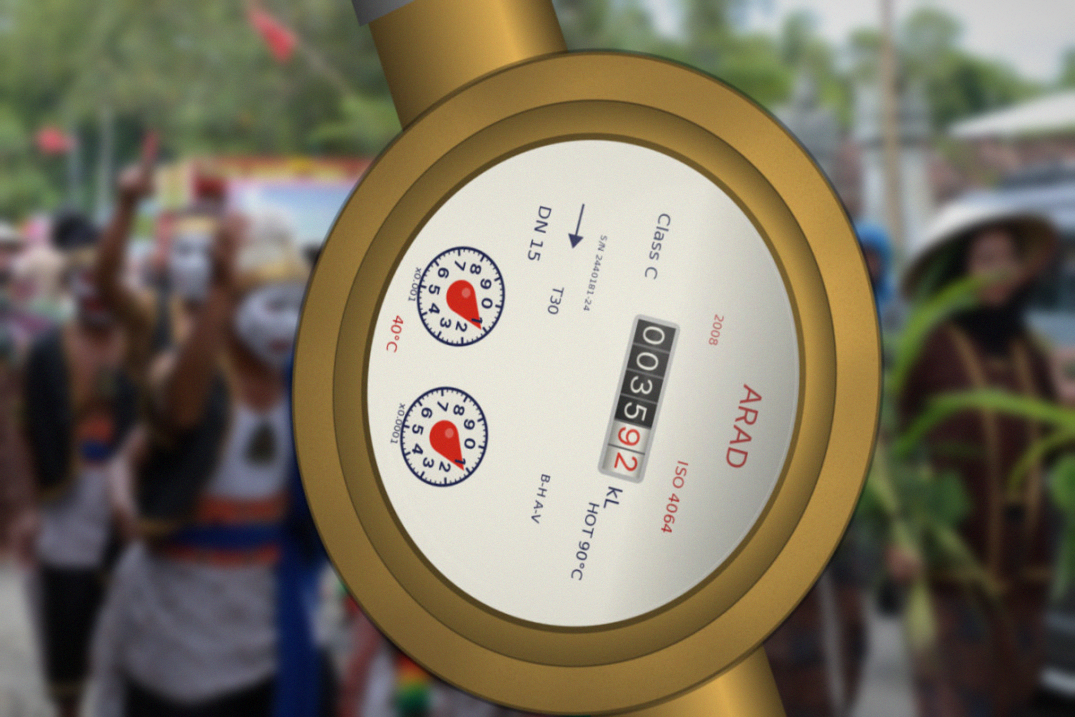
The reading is 35.9211 kL
